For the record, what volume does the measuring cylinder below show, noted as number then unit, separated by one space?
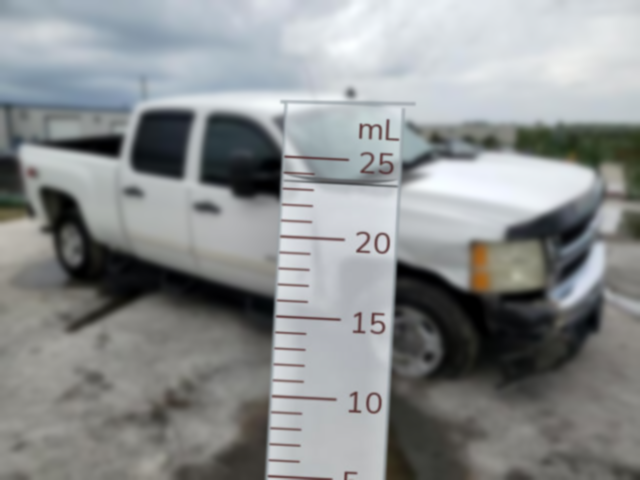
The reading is 23.5 mL
